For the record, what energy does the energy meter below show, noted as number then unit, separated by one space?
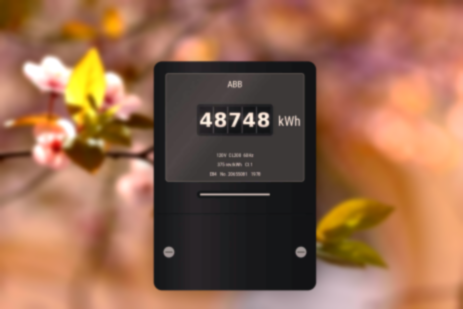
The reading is 48748 kWh
